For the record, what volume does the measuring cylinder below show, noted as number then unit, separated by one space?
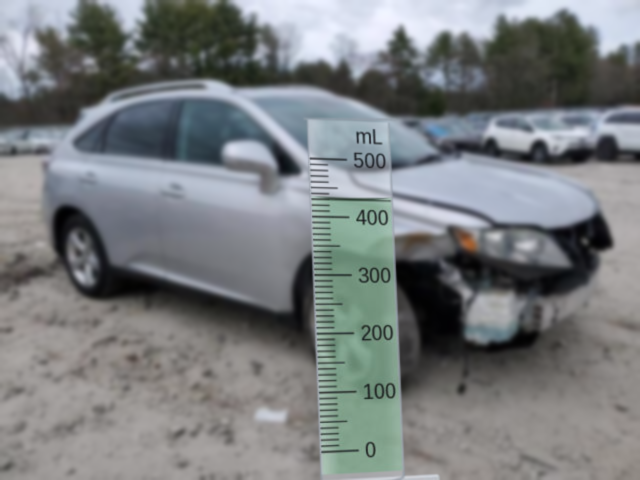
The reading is 430 mL
